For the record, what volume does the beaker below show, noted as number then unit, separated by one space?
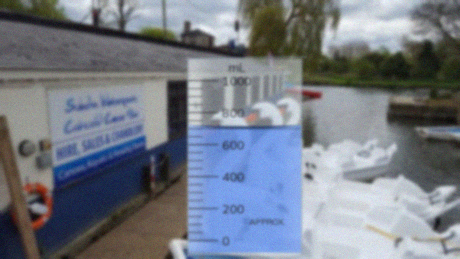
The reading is 700 mL
